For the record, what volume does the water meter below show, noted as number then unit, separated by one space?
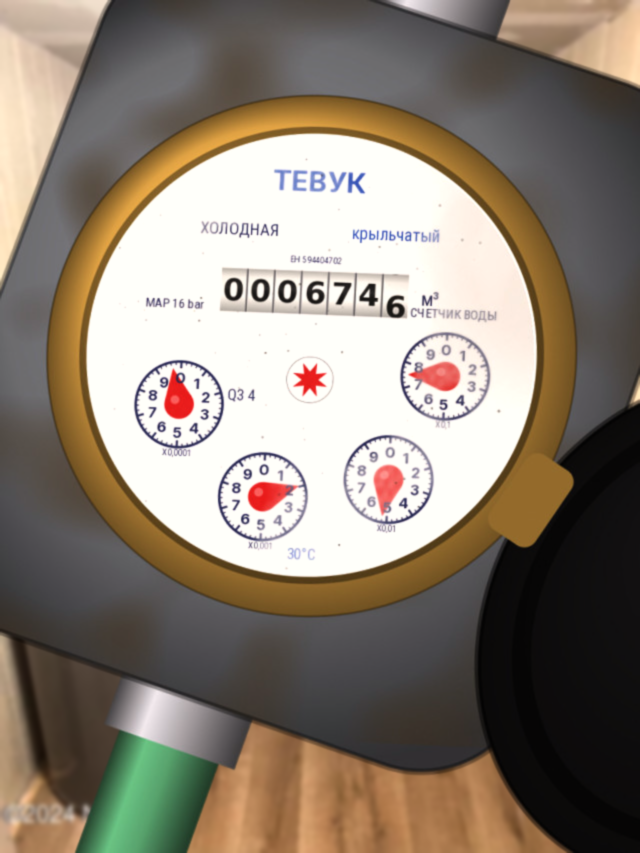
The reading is 6745.7519 m³
